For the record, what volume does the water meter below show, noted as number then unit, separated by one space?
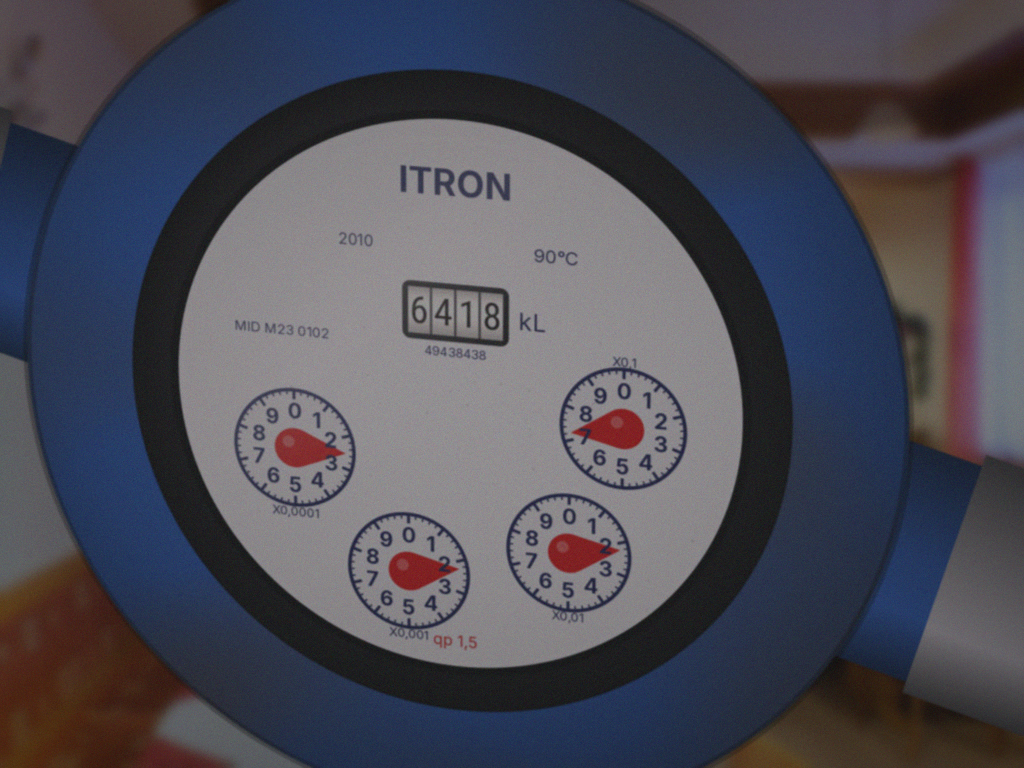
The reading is 6418.7222 kL
